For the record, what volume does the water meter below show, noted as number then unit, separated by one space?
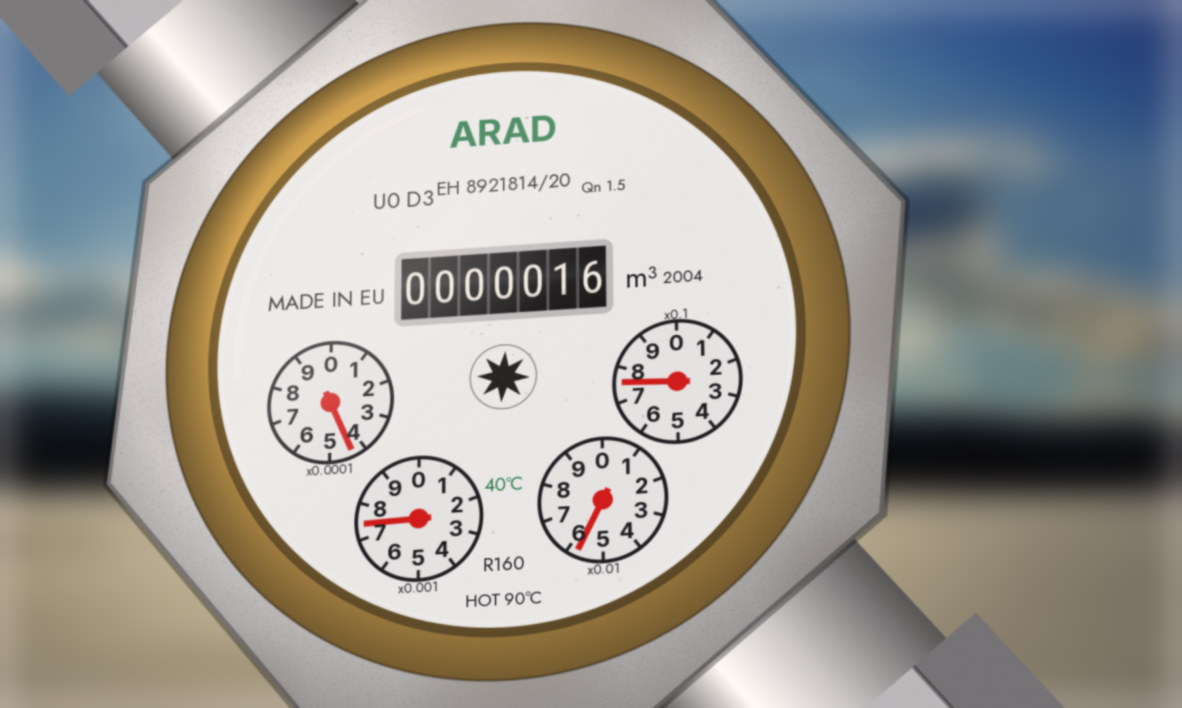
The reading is 16.7574 m³
